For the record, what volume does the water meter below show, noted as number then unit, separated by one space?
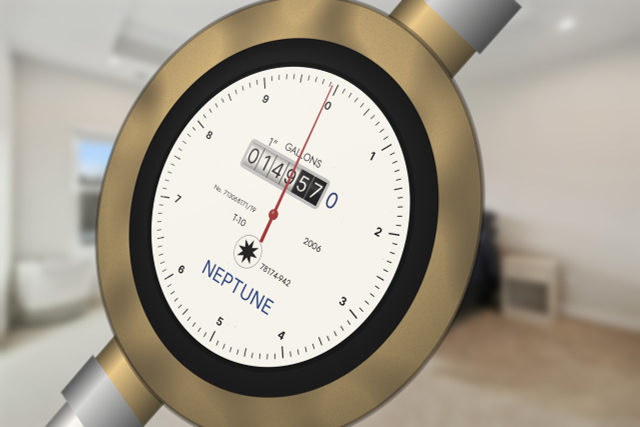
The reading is 149569.9 gal
